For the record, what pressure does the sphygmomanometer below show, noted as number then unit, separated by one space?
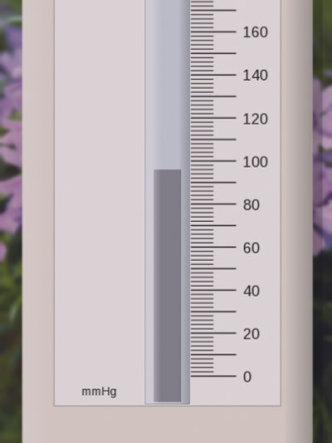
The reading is 96 mmHg
